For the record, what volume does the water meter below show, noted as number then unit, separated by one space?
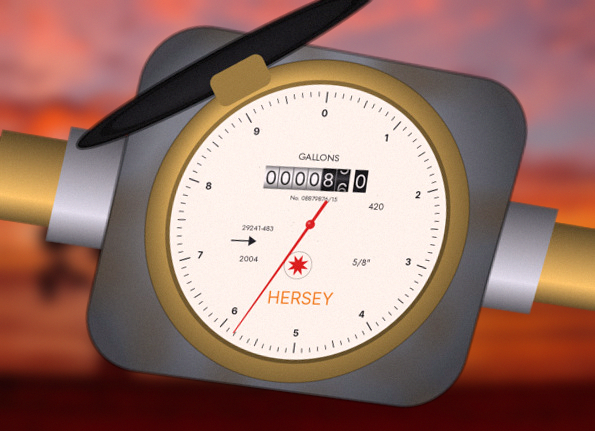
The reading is 855.8 gal
